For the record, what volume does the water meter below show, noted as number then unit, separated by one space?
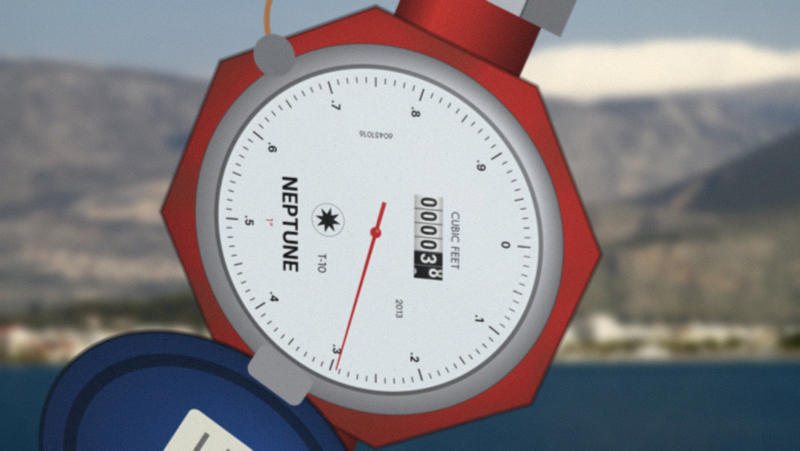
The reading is 38.29 ft³
